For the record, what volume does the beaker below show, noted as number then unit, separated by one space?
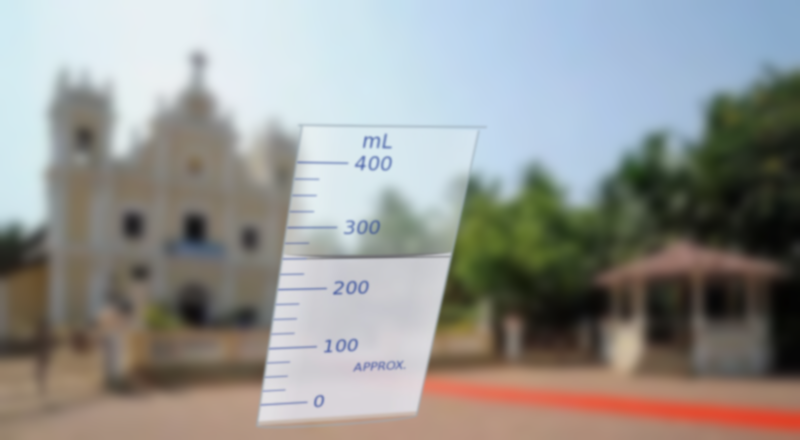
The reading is 250 mL
